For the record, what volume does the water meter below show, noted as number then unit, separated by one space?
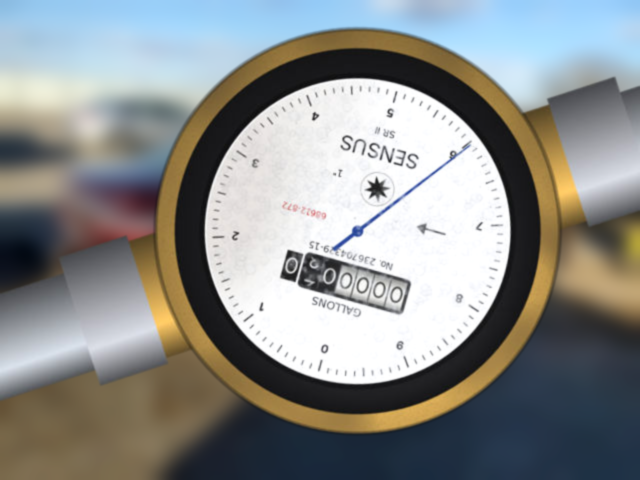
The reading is 26.0 gal
